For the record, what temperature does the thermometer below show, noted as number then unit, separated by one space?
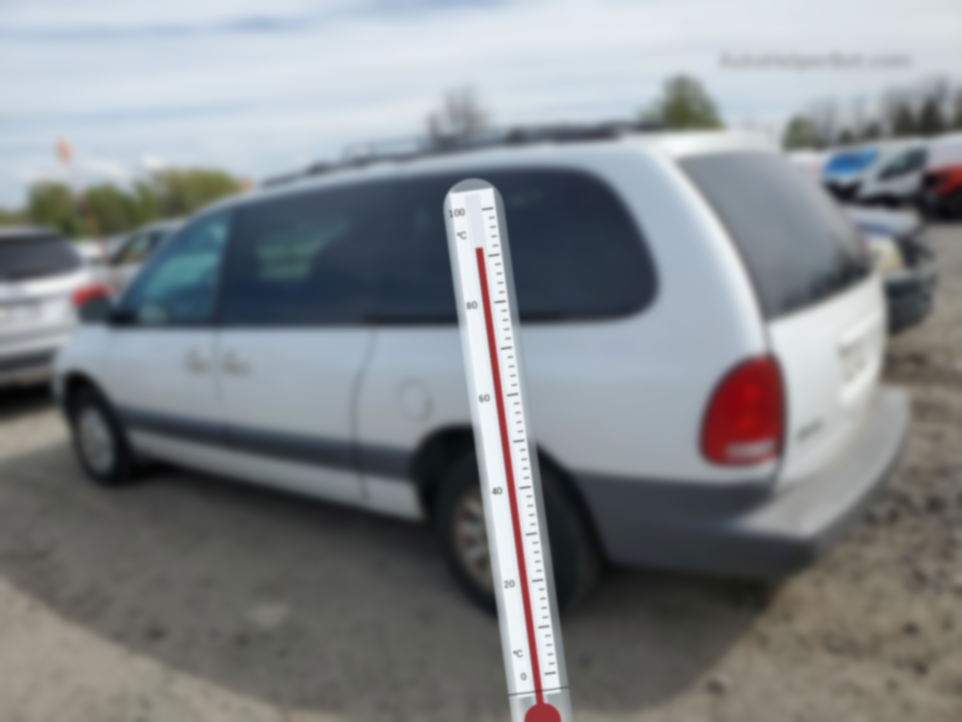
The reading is 92 °C
